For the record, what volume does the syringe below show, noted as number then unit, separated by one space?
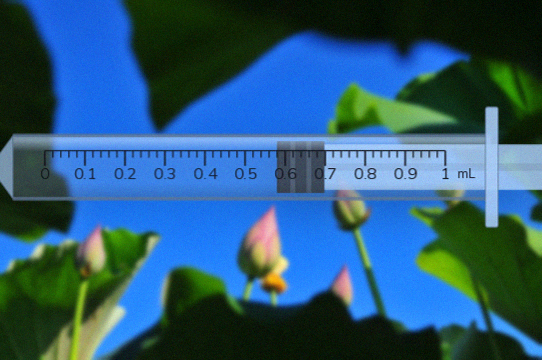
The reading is 0.58 mL
